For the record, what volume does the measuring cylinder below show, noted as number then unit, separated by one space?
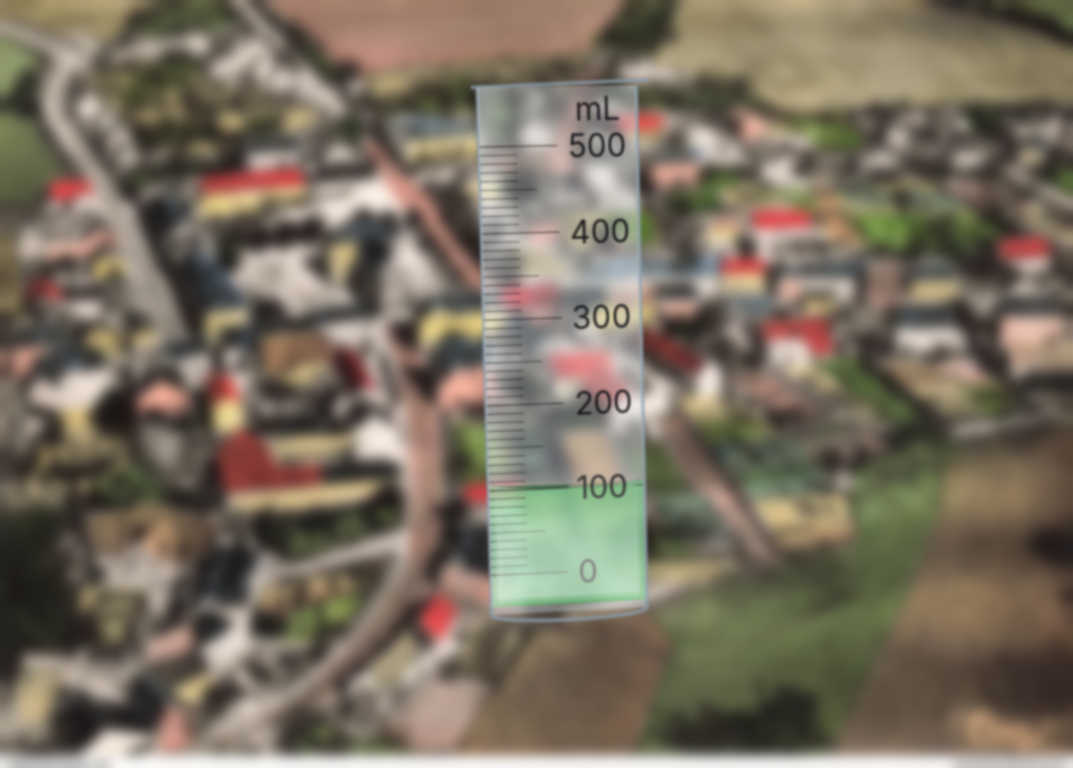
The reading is 100 mL
